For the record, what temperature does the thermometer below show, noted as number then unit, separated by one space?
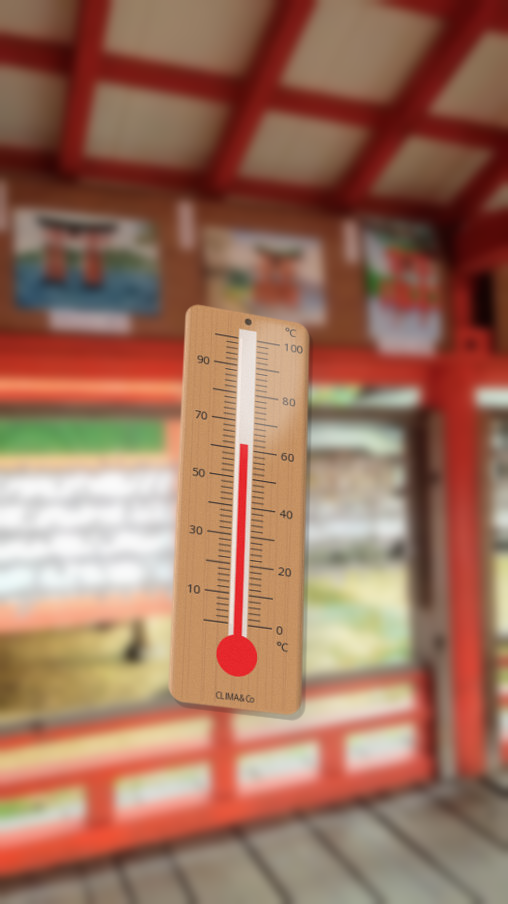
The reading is 62 °C
